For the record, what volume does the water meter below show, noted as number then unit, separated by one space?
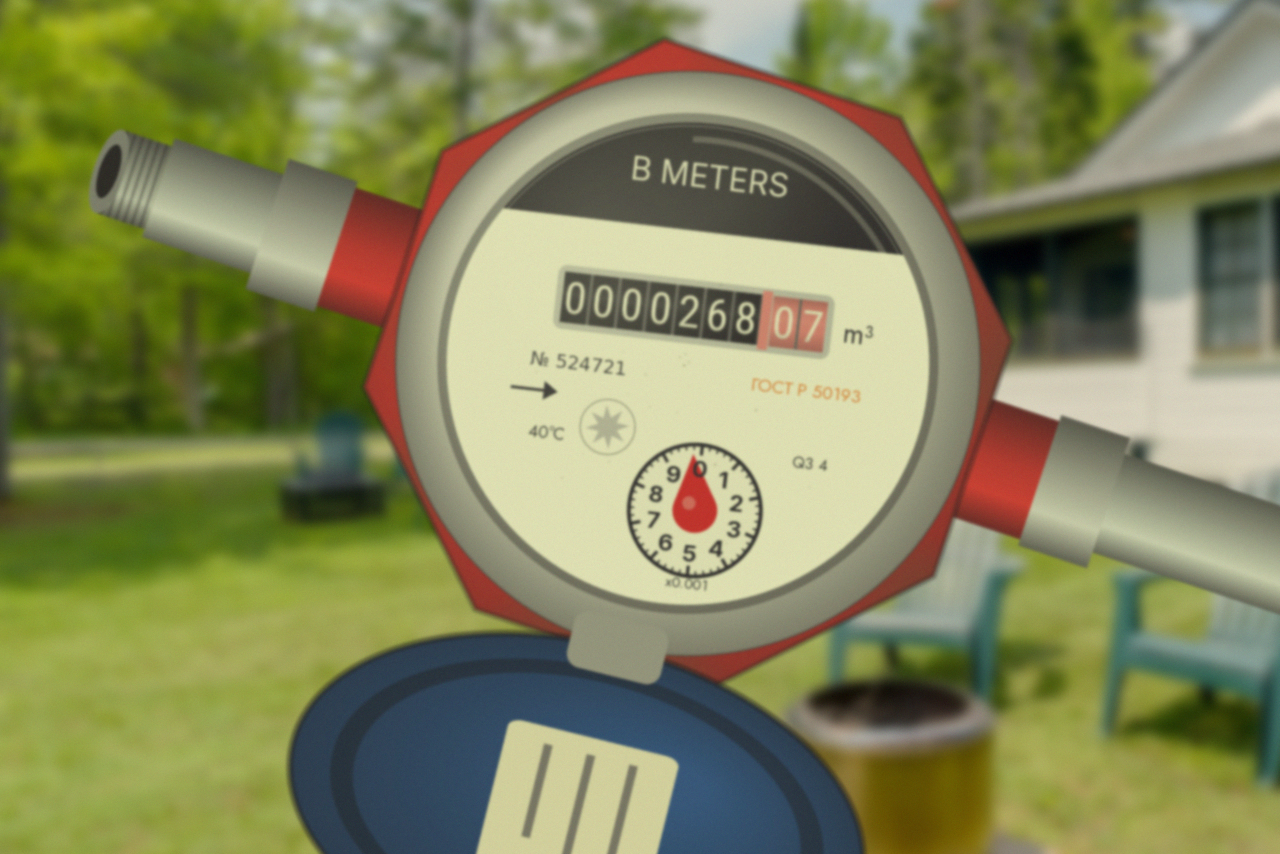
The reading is 268.069 m³
